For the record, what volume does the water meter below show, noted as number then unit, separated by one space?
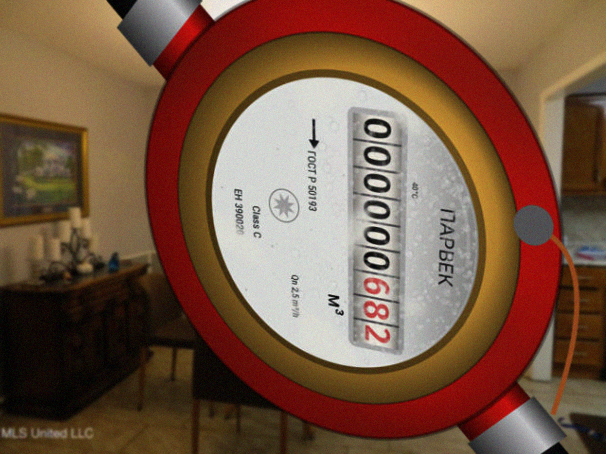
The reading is 0.682 m³
